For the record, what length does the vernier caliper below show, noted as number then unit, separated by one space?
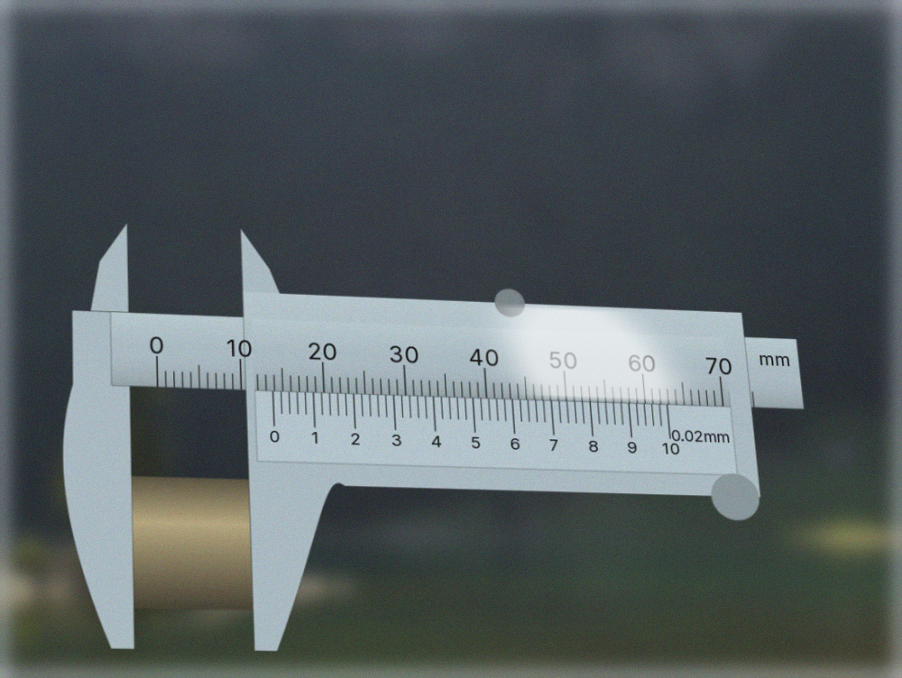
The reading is 13.8 mm
